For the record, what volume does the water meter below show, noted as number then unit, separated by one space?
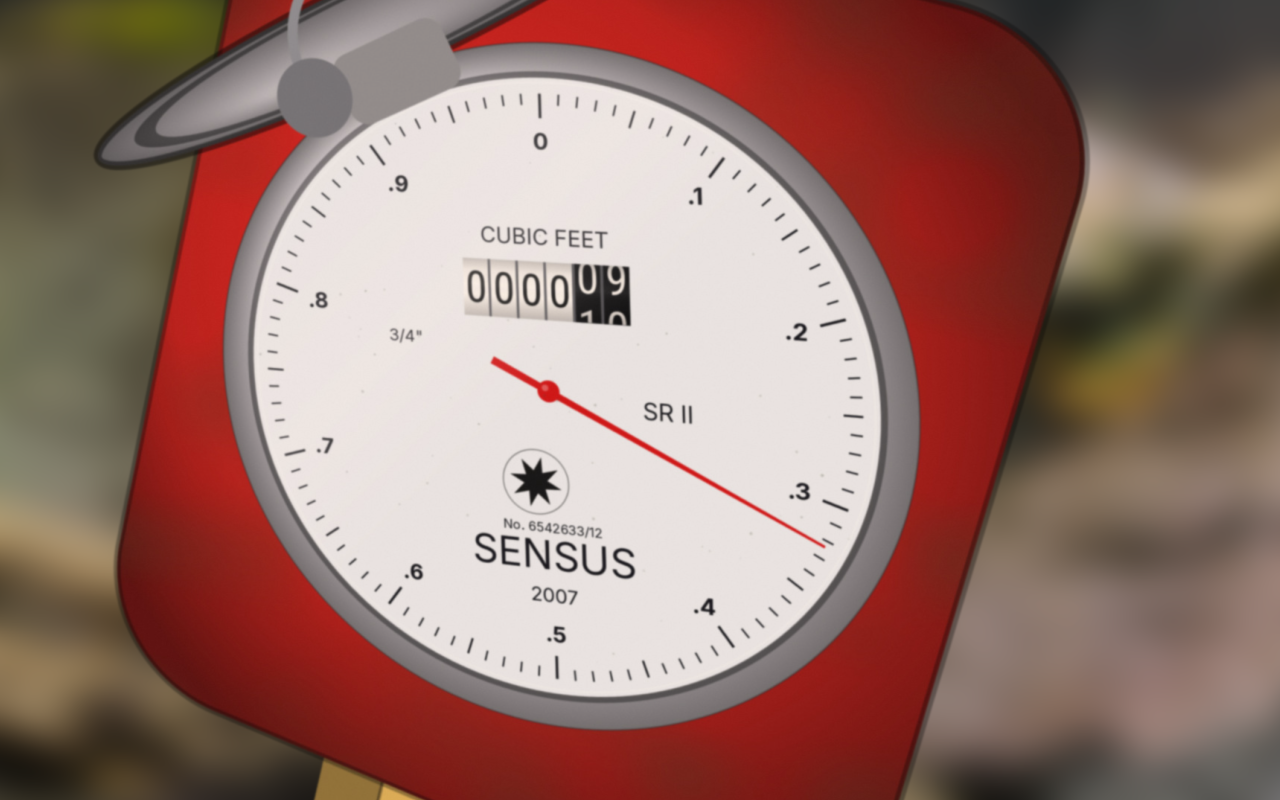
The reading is 9.32 ft³
